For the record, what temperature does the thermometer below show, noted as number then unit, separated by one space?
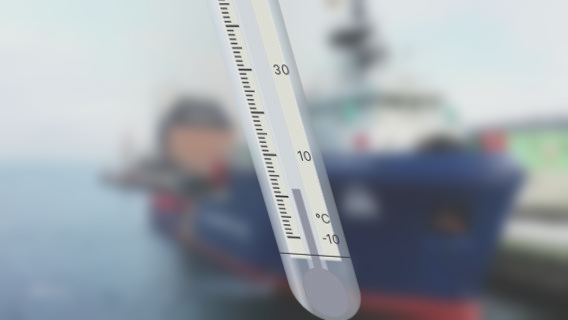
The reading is 2 °C
